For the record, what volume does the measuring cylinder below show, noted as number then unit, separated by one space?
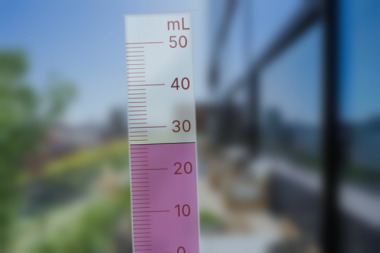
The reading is 26 mL
